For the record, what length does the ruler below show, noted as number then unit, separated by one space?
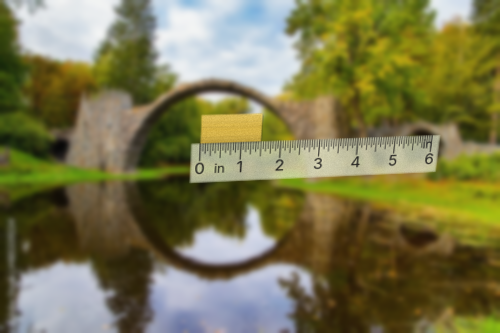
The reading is 1.5 in
